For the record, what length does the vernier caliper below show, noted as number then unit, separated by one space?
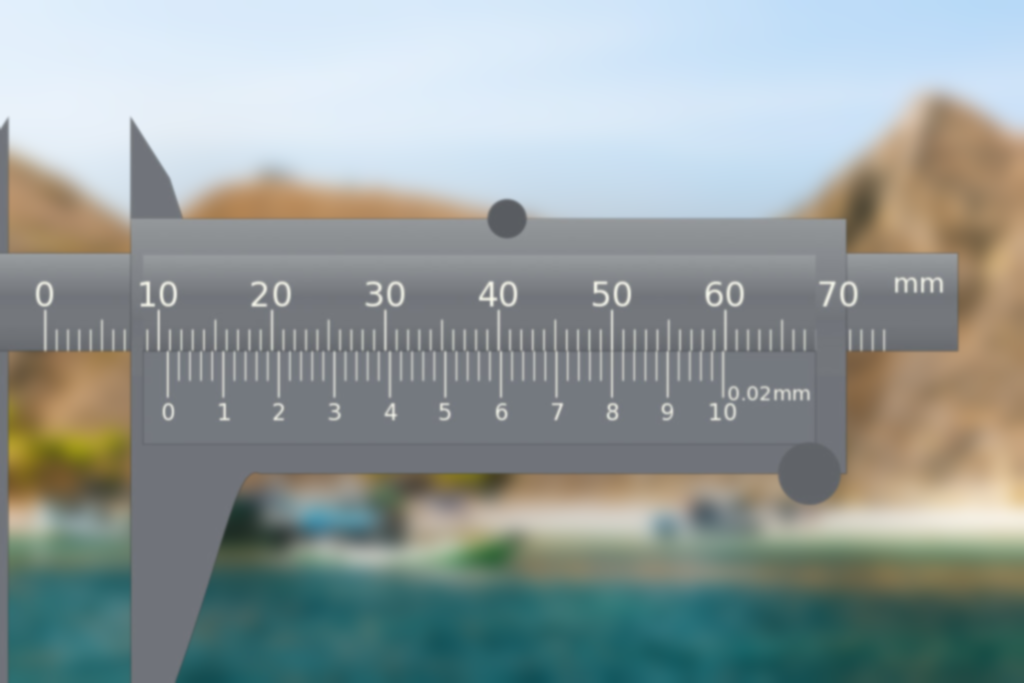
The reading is 10.8 mm
